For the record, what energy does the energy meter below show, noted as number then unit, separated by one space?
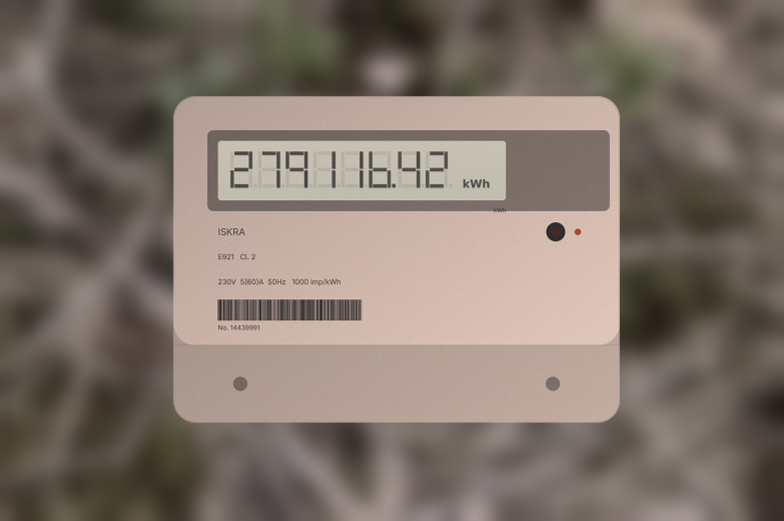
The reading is 279116.42 kWh
